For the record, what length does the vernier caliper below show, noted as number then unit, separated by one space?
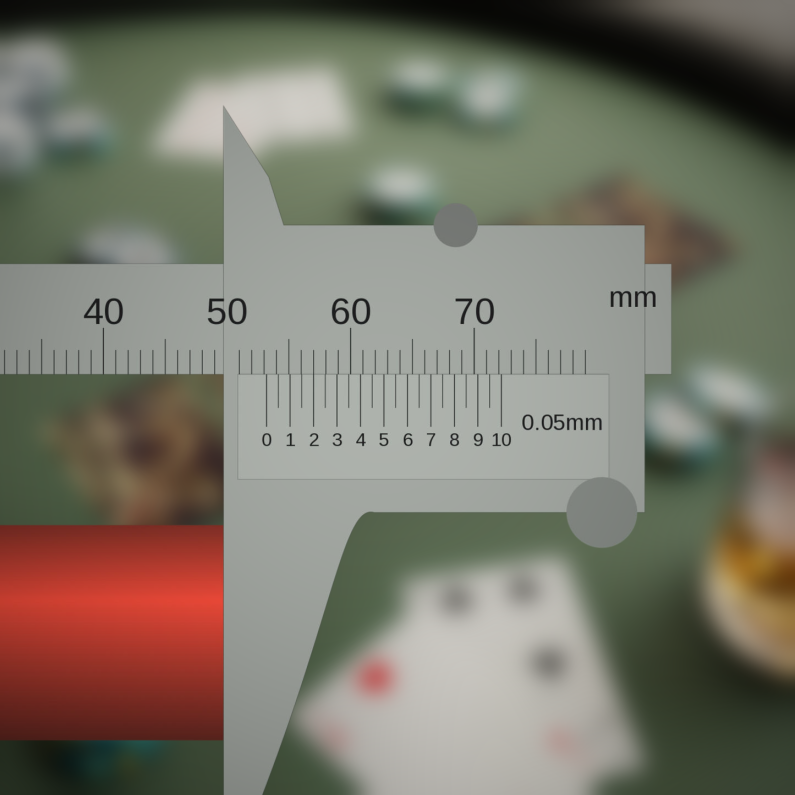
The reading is 53.2 mm
